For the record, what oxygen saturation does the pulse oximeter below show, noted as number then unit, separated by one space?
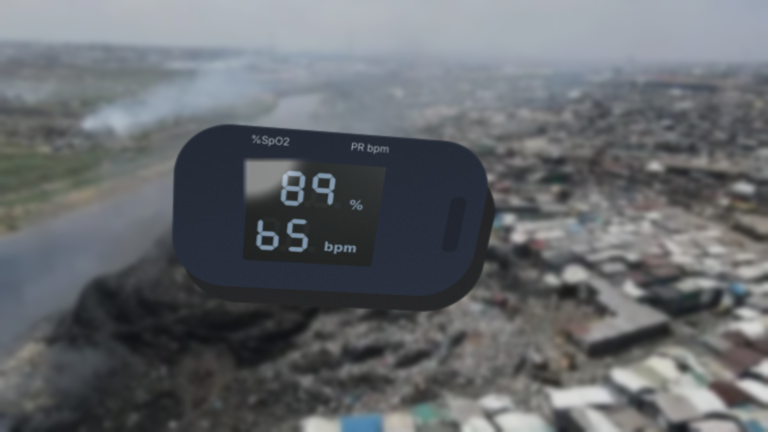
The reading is 89 %
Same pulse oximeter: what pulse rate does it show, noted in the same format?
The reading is 65 bpm
